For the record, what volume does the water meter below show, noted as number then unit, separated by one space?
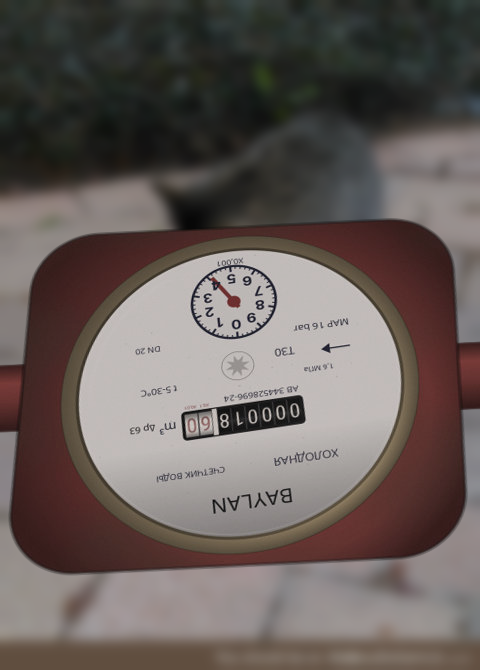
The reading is 18.604 m³
